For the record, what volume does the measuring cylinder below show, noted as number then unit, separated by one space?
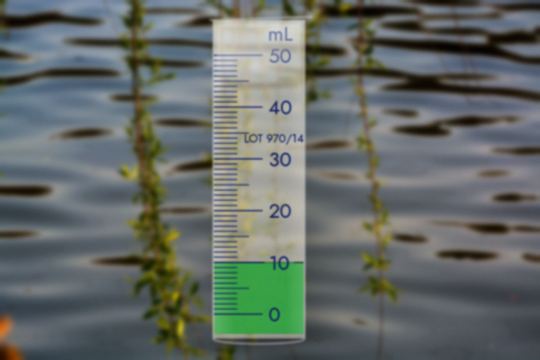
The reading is 10 mL
